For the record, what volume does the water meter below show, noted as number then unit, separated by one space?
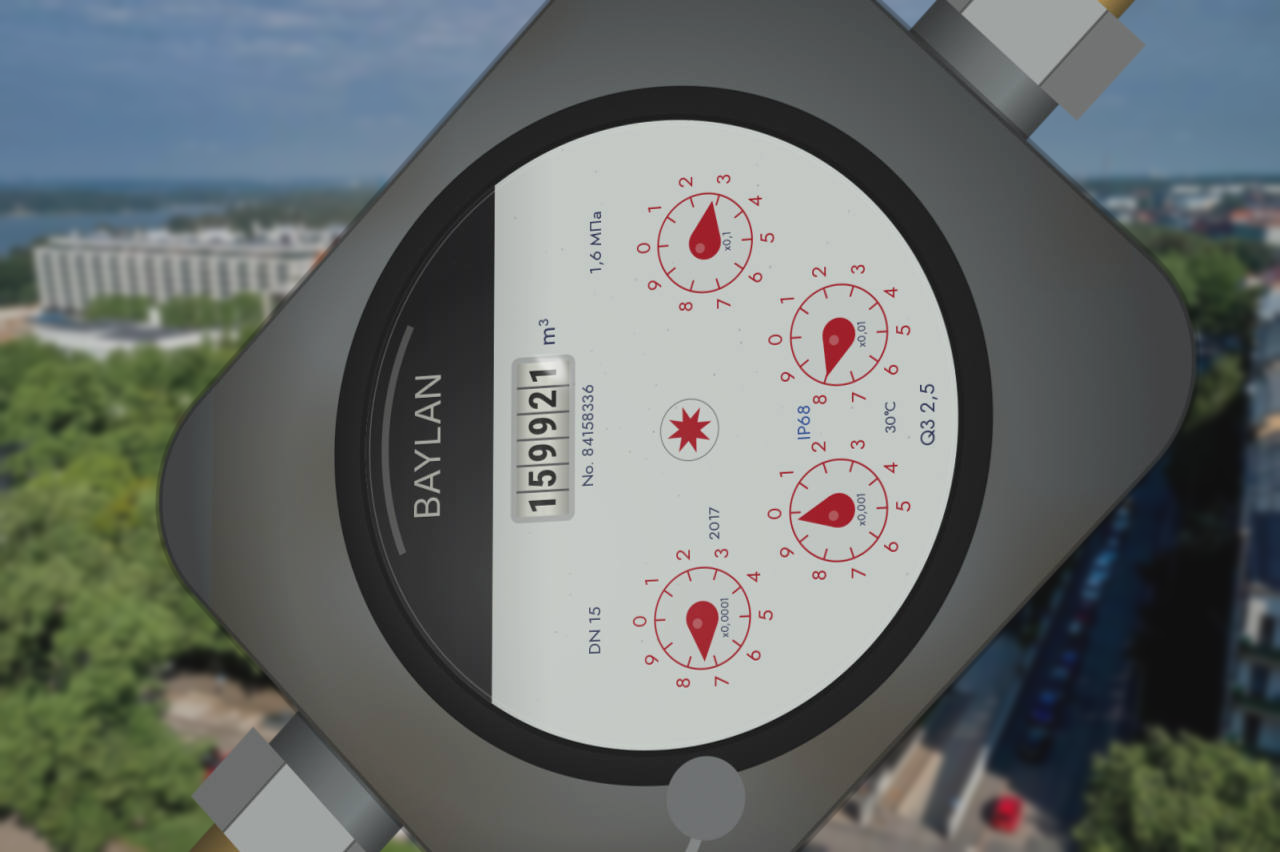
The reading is 159921.2797 m³
